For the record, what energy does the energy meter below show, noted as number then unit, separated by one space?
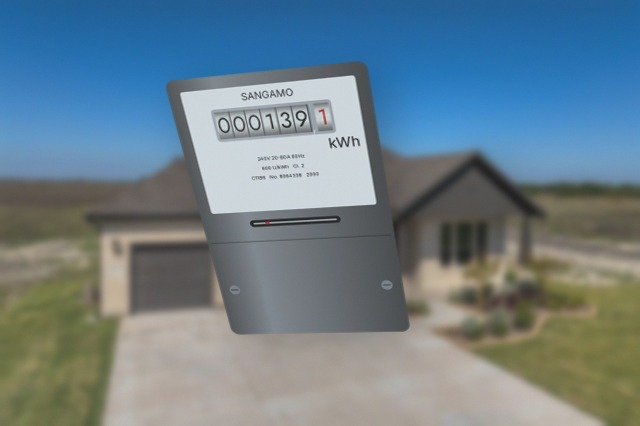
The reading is 139.1 kWh
